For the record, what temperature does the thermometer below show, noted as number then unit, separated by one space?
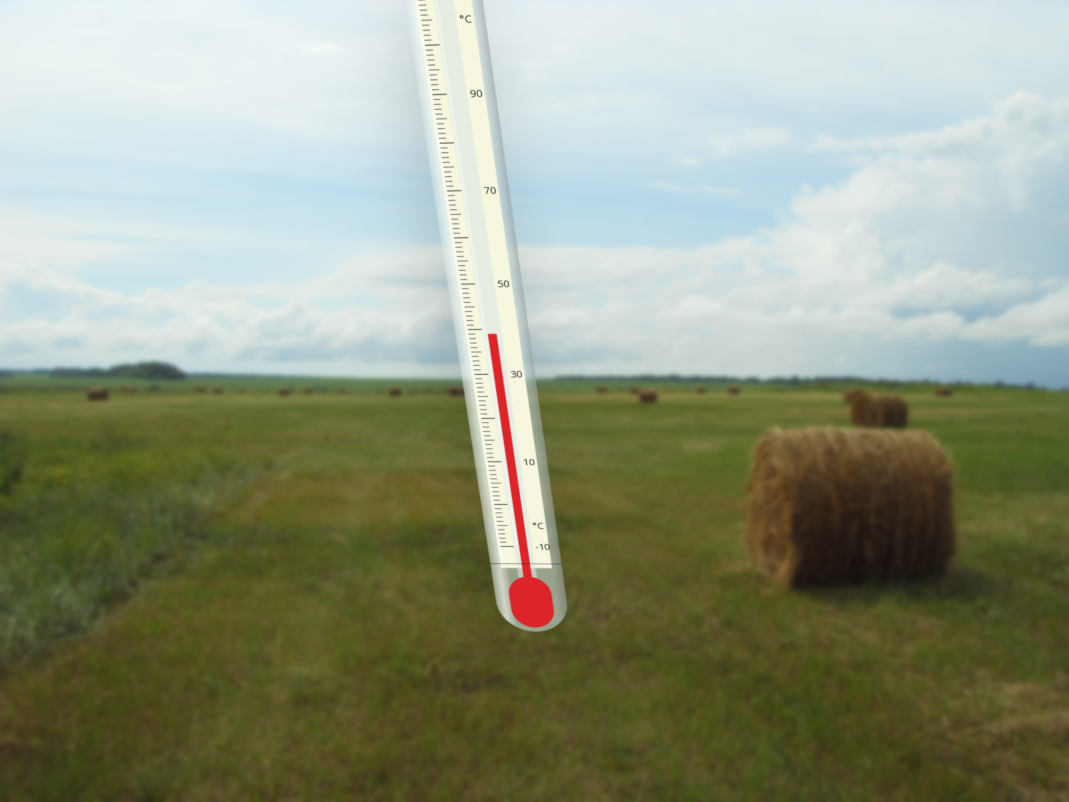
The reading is 39 °C
